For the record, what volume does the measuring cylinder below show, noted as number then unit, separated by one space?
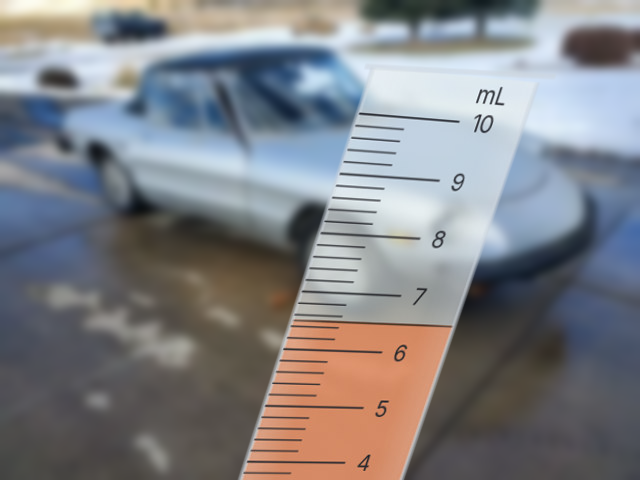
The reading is 6.5 mL
